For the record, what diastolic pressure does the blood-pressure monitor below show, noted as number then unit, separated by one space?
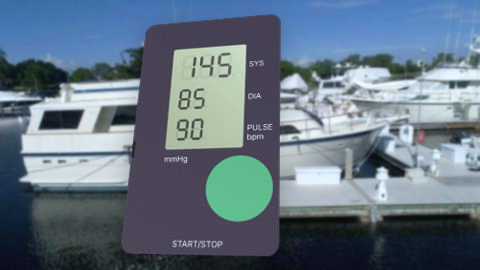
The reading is 85 mmHg
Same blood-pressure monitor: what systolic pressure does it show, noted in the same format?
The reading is 145 mmHg
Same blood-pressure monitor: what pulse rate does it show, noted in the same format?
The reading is 90 bpm
